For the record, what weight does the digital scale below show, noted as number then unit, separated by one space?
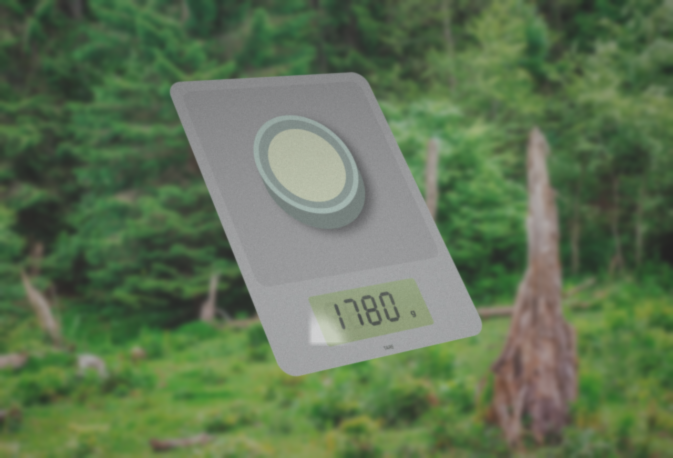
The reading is 1780 g
